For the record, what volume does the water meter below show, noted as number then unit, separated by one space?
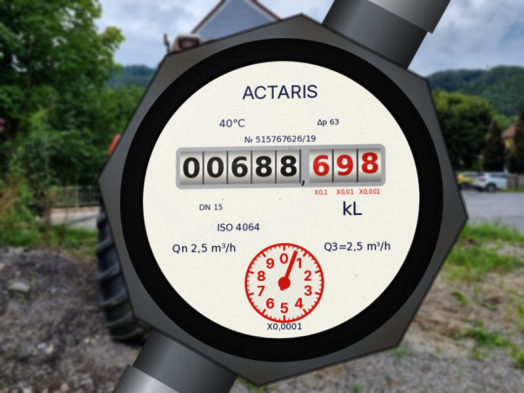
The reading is 688.6980 kL
